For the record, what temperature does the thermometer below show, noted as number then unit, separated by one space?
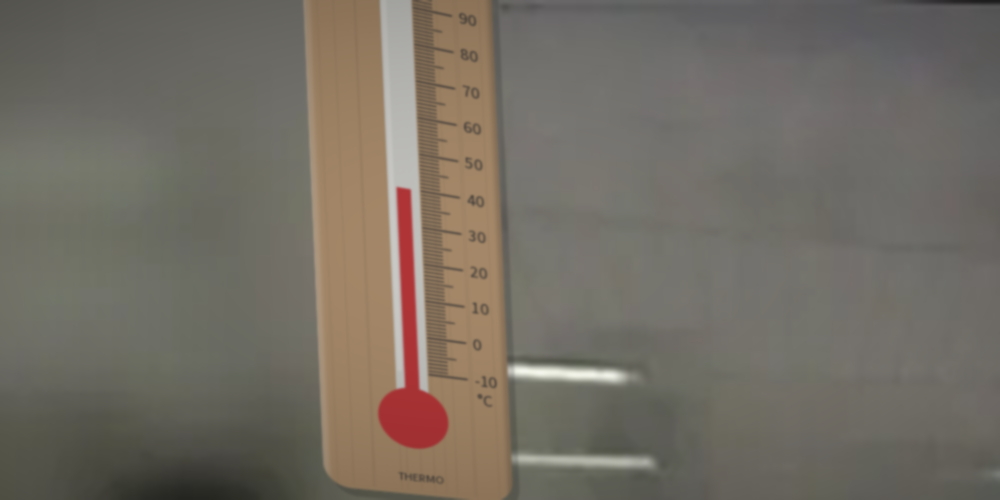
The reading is 40 °C
